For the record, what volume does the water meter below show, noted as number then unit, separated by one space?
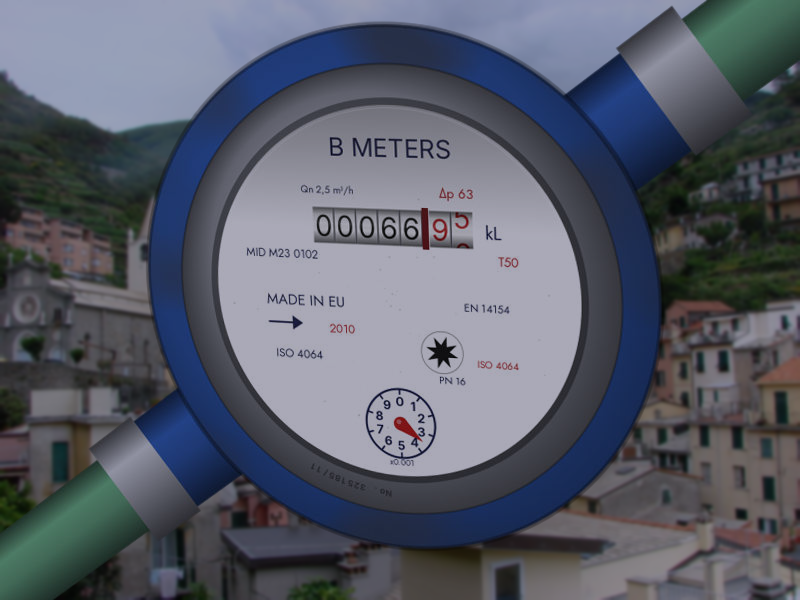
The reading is 66.953 kL
